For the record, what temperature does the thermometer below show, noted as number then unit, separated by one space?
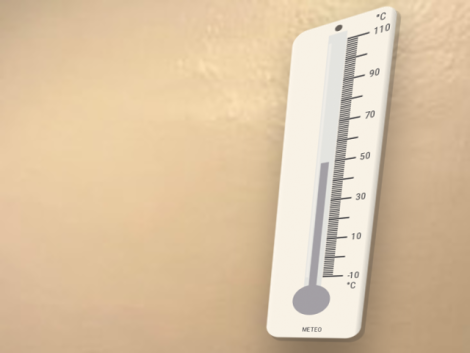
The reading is 50 °C
